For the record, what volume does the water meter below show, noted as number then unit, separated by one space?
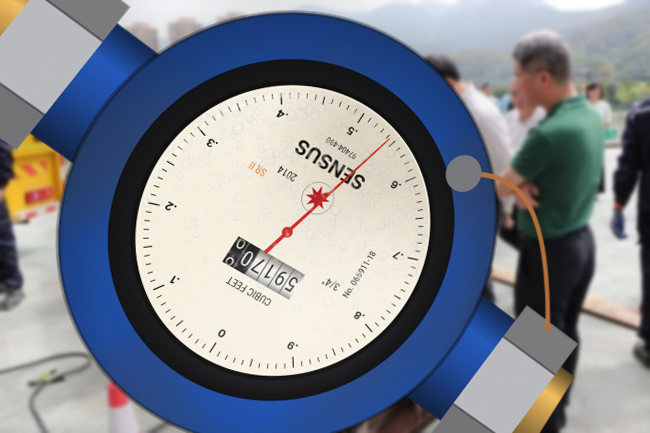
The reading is 591708.54 ft³
